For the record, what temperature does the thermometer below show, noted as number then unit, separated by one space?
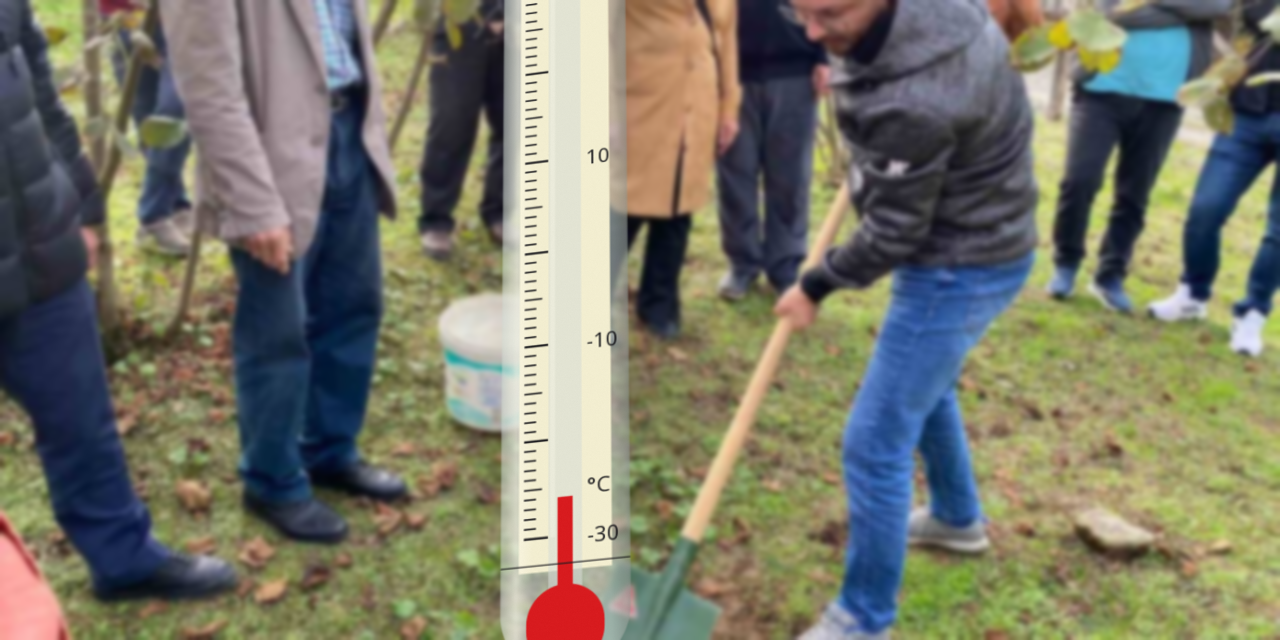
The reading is -26 °C
